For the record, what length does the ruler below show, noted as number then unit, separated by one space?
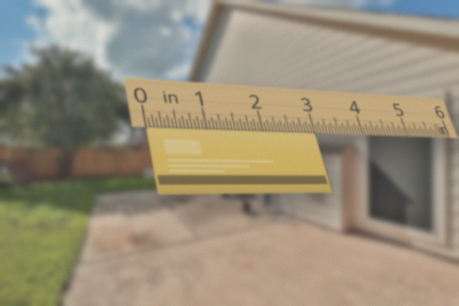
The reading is 3 in
